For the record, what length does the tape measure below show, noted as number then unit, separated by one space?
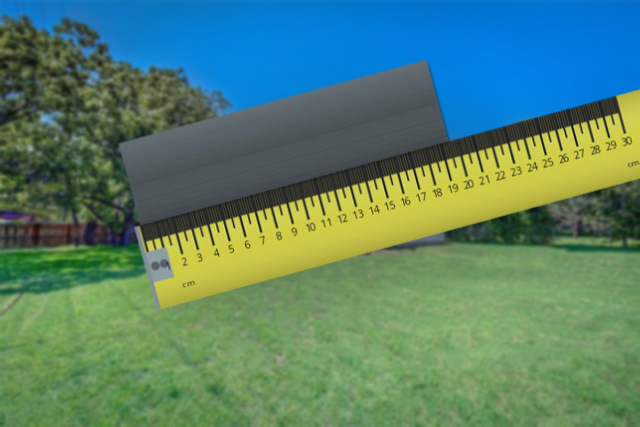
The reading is 19.5 cm
